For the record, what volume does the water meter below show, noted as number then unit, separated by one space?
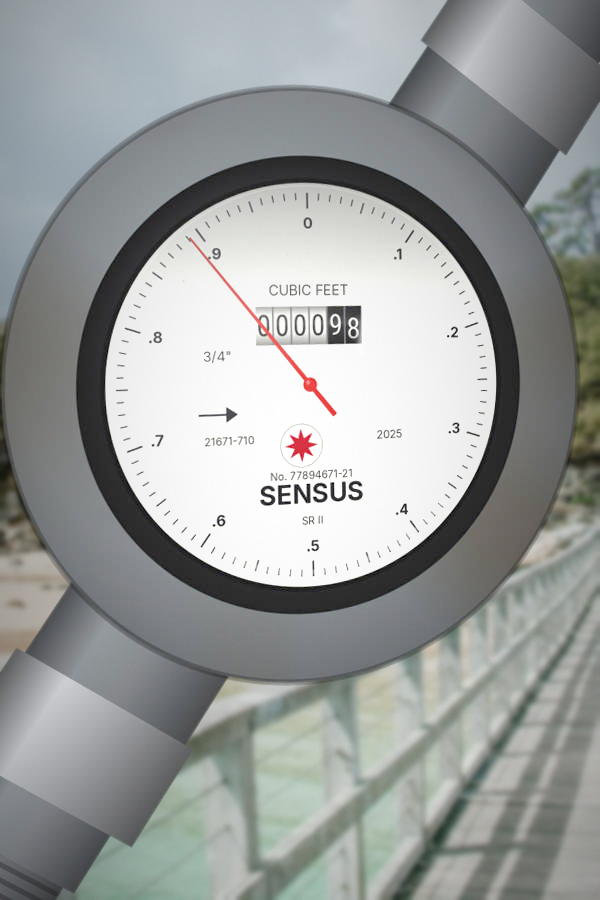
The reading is 97.89 ft³
